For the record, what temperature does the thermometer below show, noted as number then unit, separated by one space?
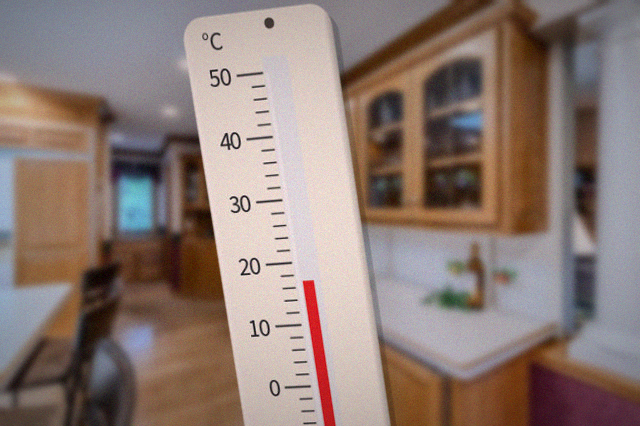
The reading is 17 °C
